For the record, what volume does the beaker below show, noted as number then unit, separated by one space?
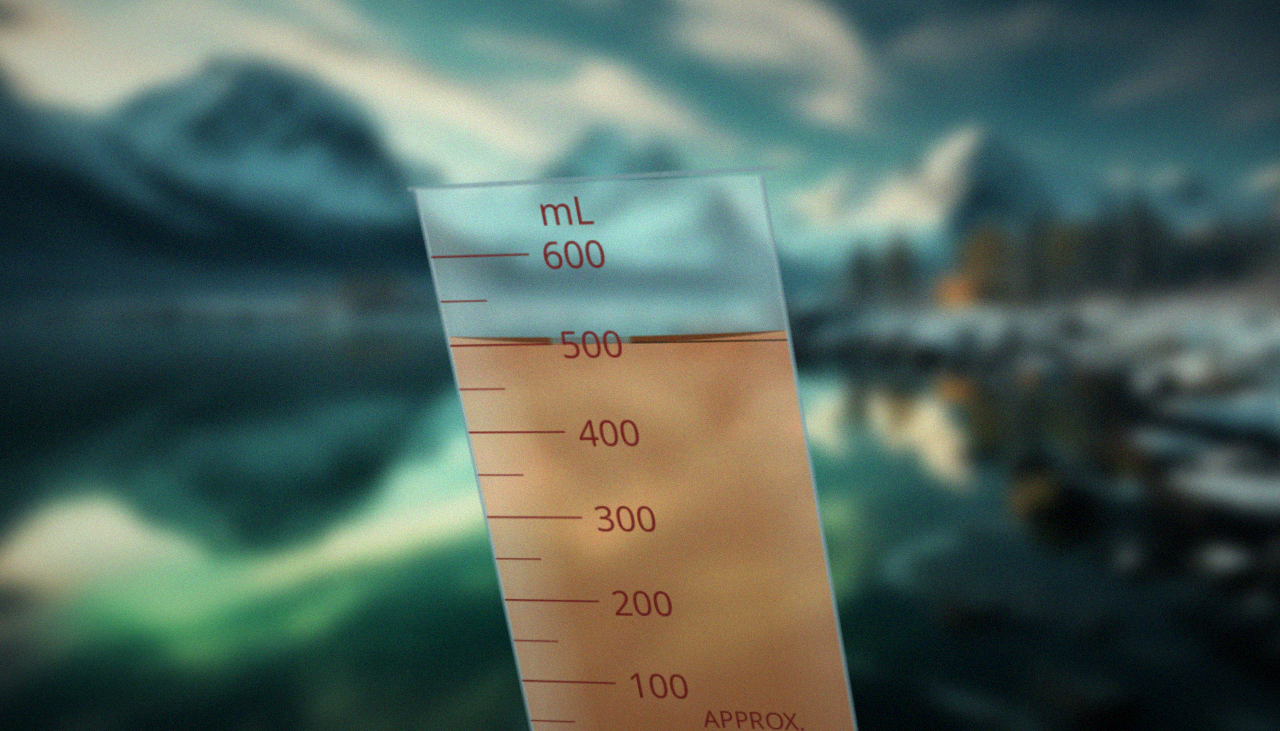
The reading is 500 mL
